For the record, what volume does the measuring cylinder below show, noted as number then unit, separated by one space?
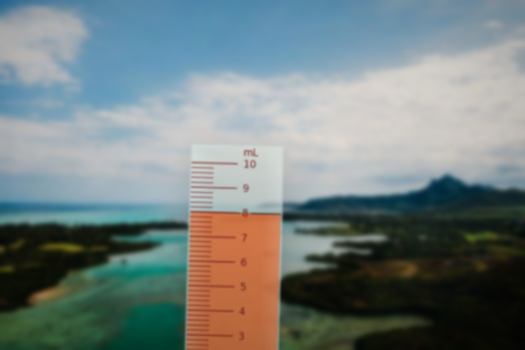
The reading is 8 mL
